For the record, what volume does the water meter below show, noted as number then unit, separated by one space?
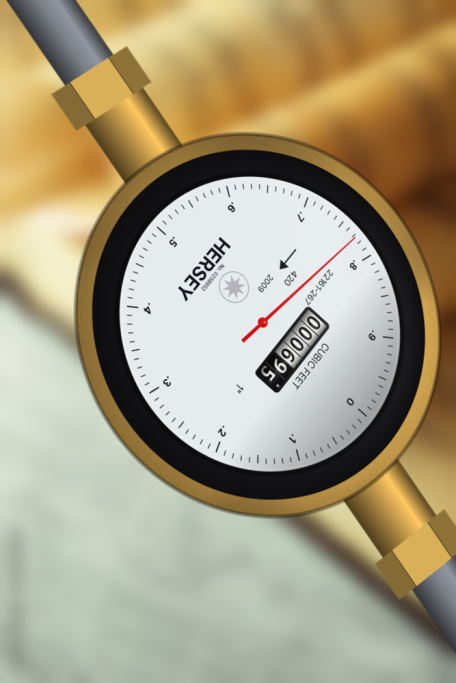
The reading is 694.77 ft³
